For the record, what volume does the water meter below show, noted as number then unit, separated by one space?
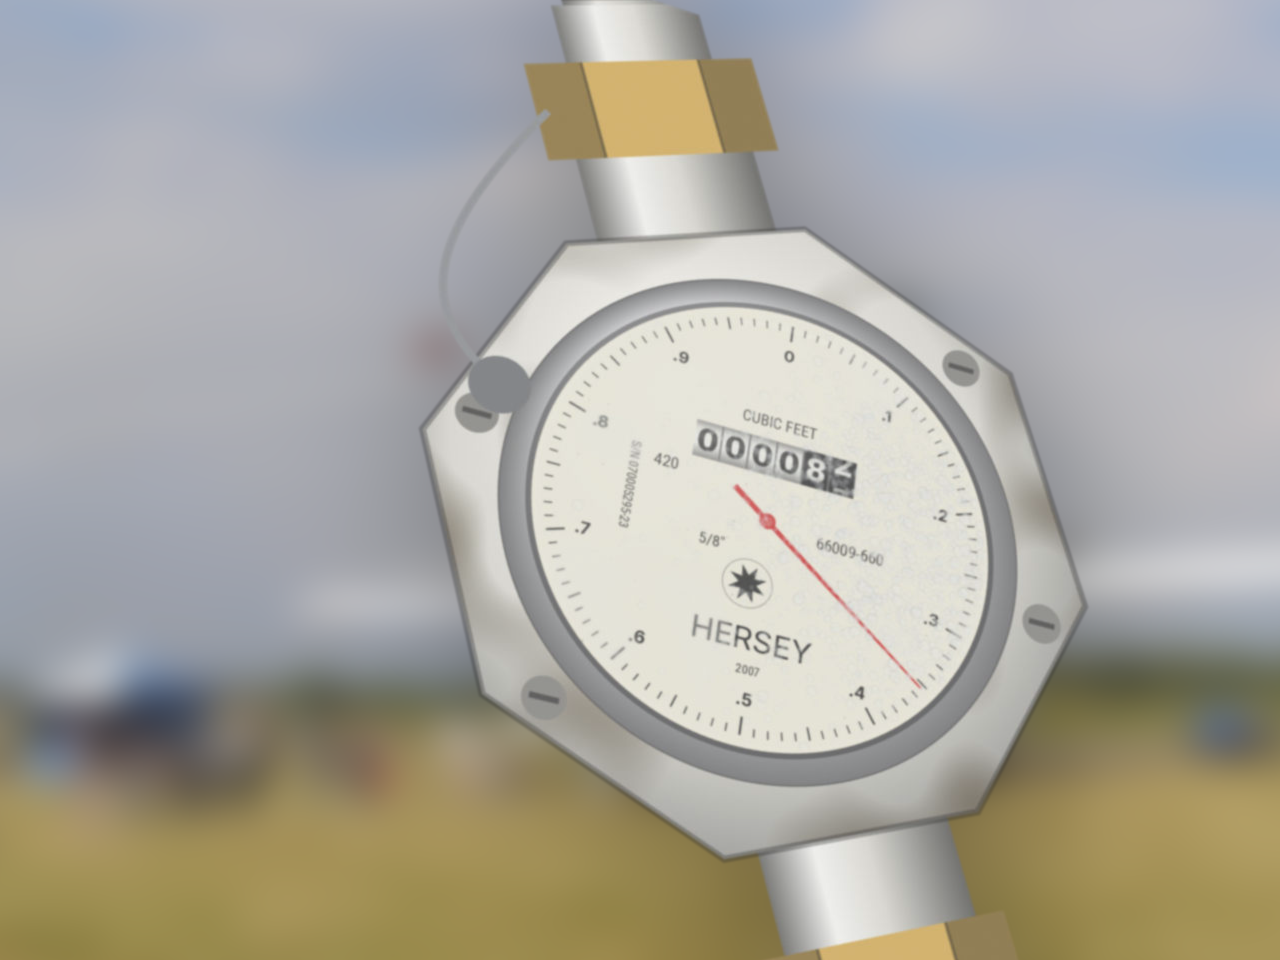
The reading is 82.35 ft³
